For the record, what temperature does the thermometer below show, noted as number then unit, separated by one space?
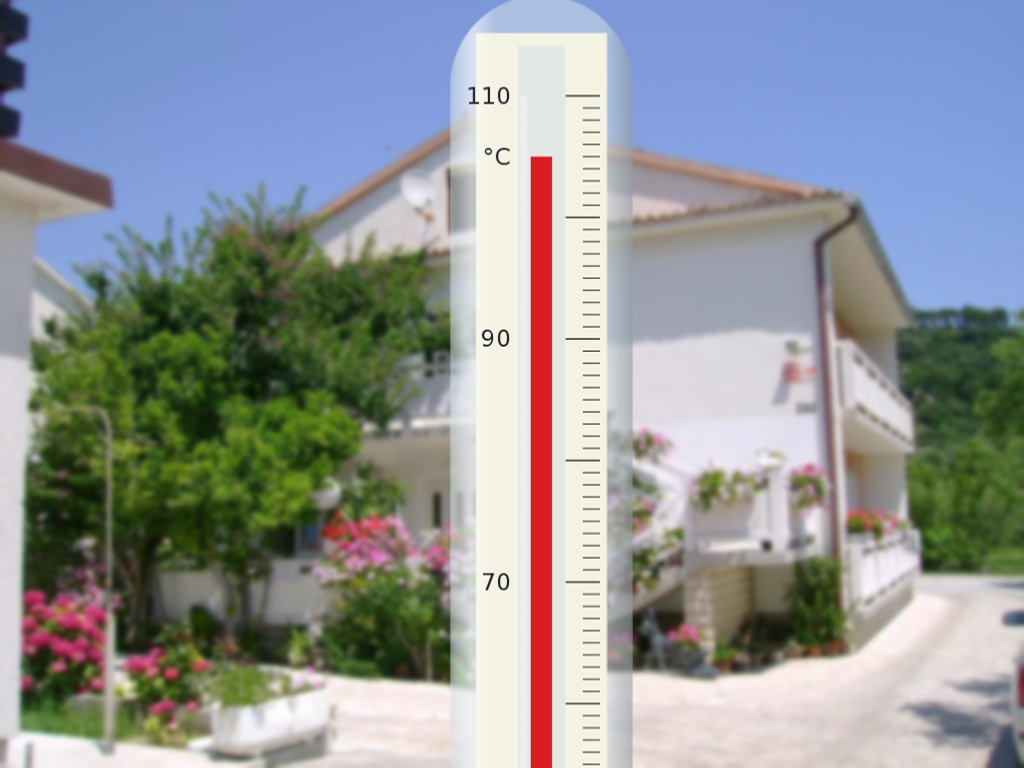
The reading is 105 °C
